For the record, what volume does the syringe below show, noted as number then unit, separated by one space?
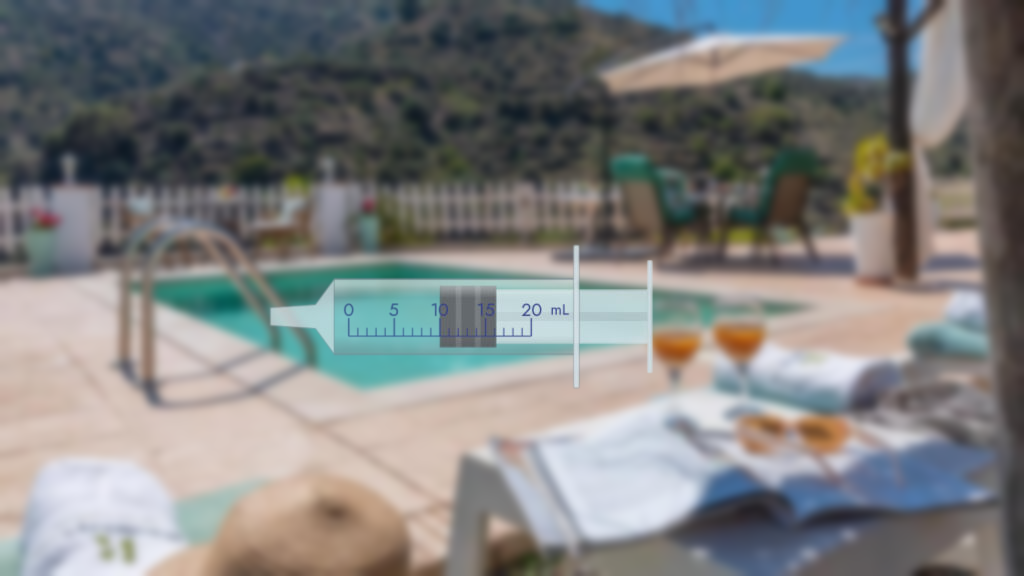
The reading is 10 mL
